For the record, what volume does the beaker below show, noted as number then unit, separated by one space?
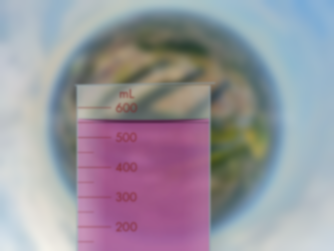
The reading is 550 mL
